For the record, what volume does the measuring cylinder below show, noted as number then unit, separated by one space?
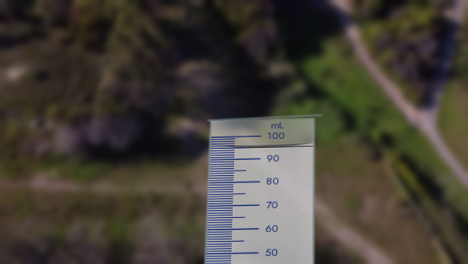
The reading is 95 mL
